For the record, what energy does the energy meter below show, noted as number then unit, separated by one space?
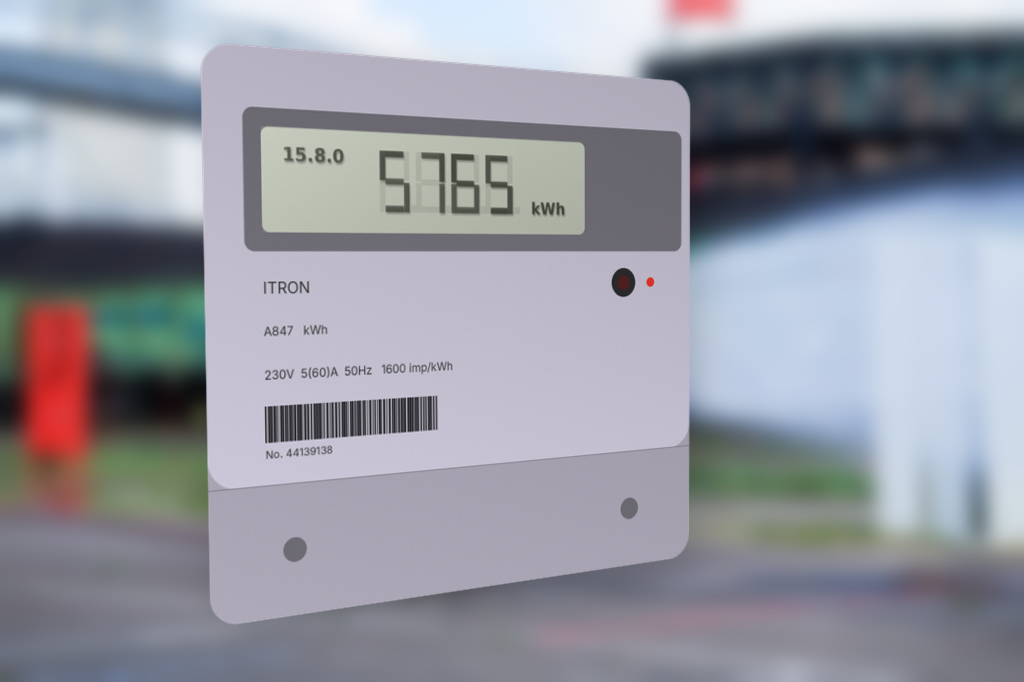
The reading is 5765 kWh
